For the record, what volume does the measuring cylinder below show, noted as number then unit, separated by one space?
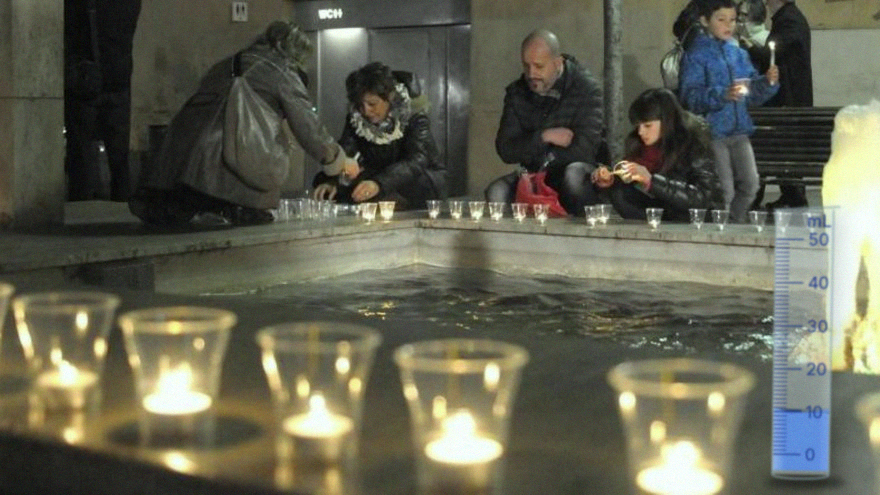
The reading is 10 mL
